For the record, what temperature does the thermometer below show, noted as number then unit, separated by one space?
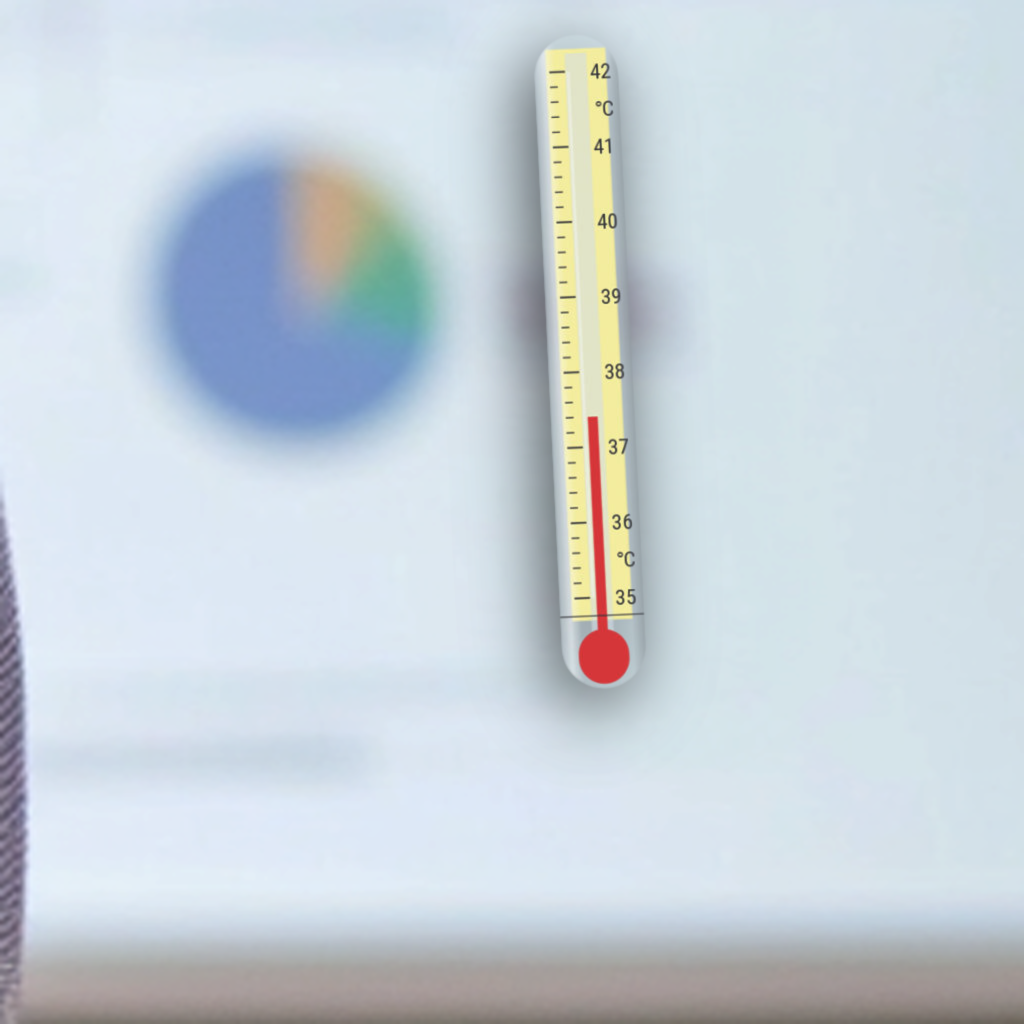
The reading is 37.4 °C
